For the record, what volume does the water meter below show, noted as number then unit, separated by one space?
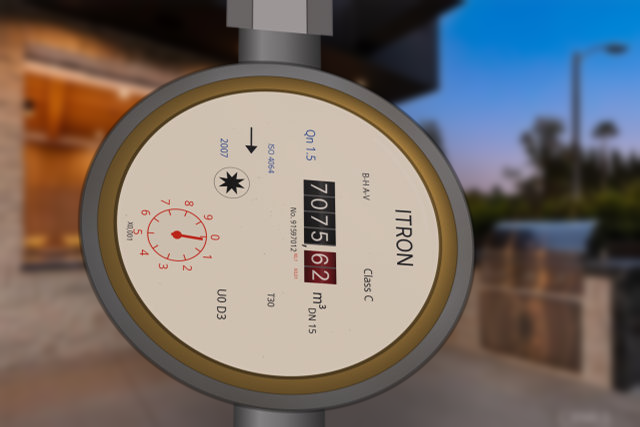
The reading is 7075.620 m³
